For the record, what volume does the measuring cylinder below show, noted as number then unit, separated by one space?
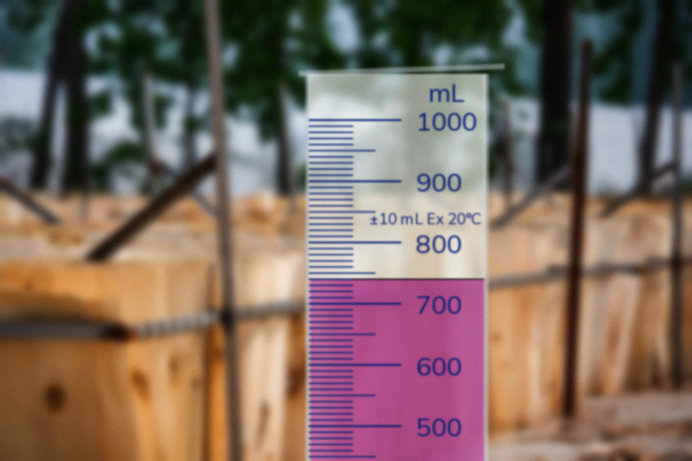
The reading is 740 mL
